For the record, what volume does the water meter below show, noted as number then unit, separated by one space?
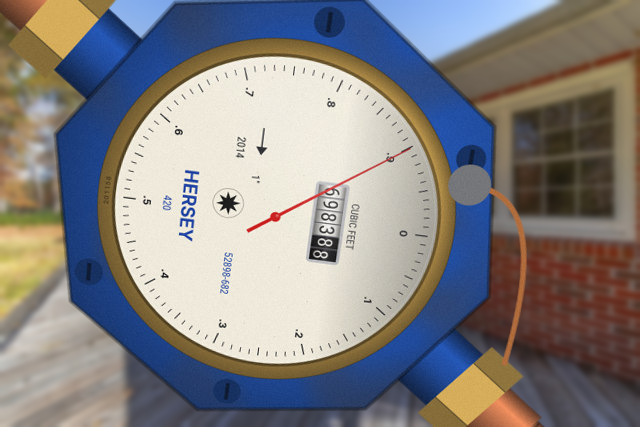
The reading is 698387.90 ft³
